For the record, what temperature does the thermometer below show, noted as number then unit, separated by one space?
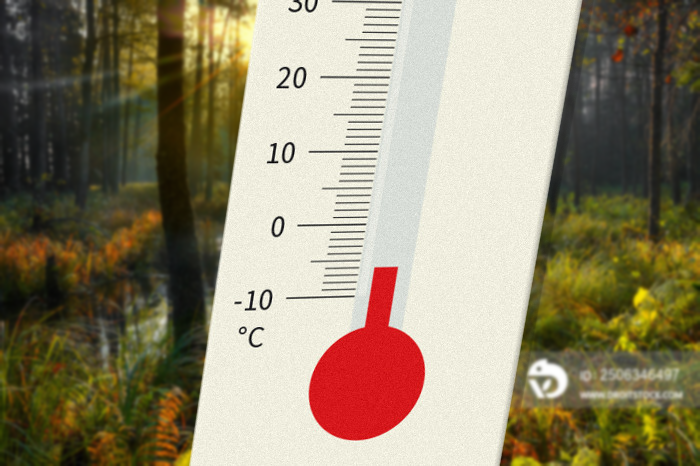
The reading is -6 °C
